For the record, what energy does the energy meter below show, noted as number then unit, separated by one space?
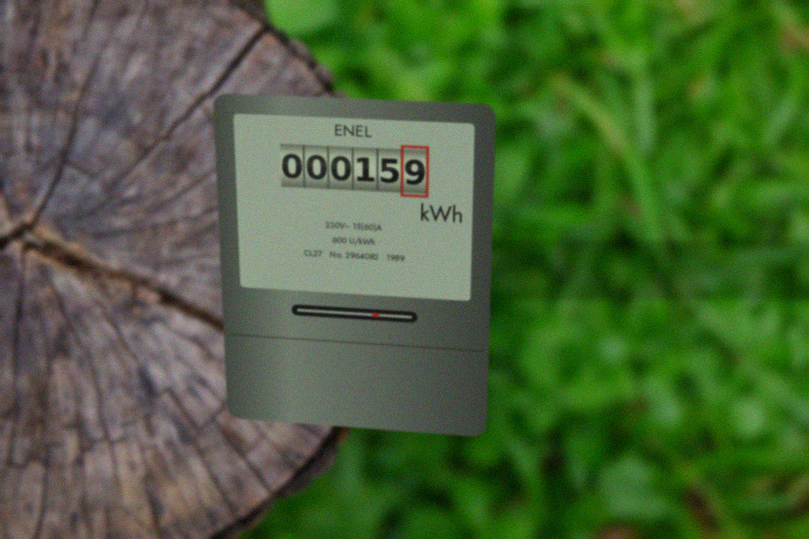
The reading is 15.9 kWh
